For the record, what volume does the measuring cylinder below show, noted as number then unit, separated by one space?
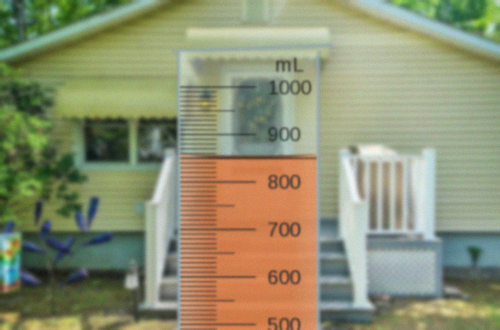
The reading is 850 mL
